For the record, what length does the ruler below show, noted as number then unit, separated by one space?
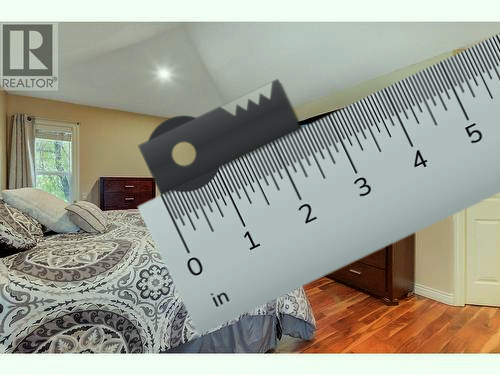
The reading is 2.5 in
